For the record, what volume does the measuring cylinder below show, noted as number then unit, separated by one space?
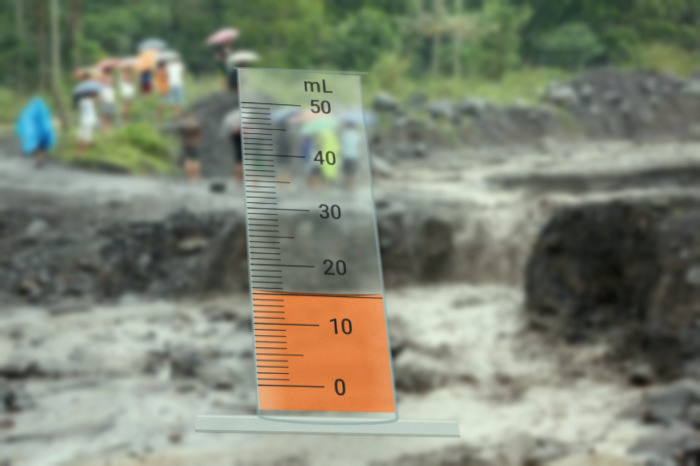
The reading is 15 mL
